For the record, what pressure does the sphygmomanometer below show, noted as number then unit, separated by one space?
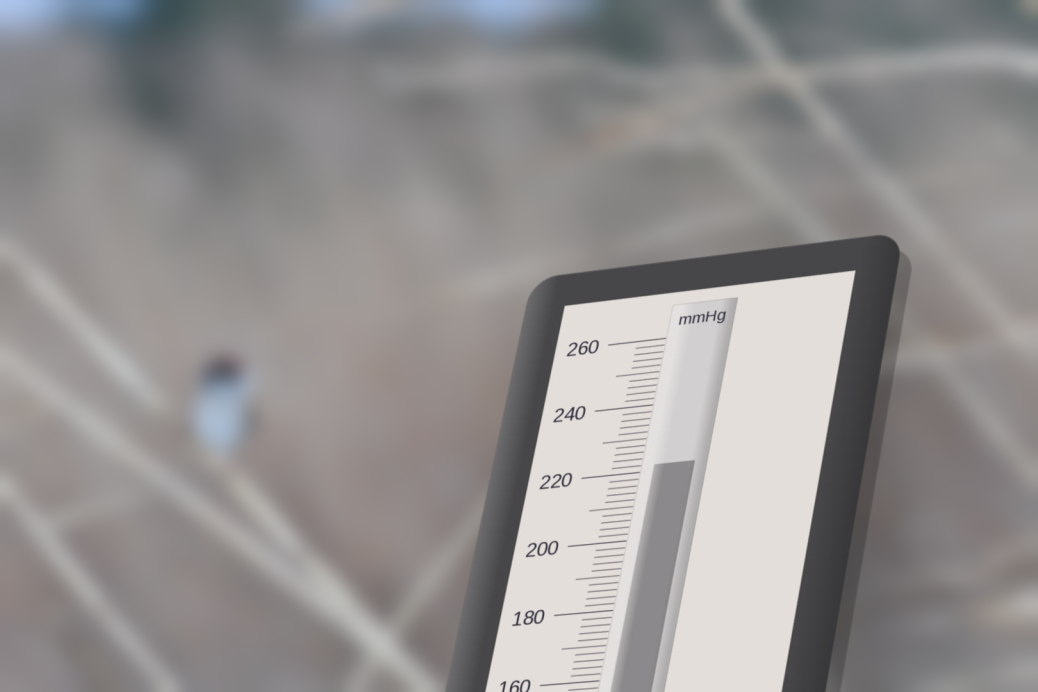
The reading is 222 mmHg
